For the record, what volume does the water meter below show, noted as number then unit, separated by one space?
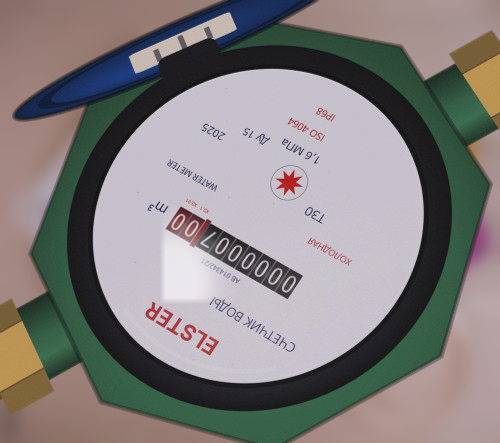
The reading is 7.00 m³
